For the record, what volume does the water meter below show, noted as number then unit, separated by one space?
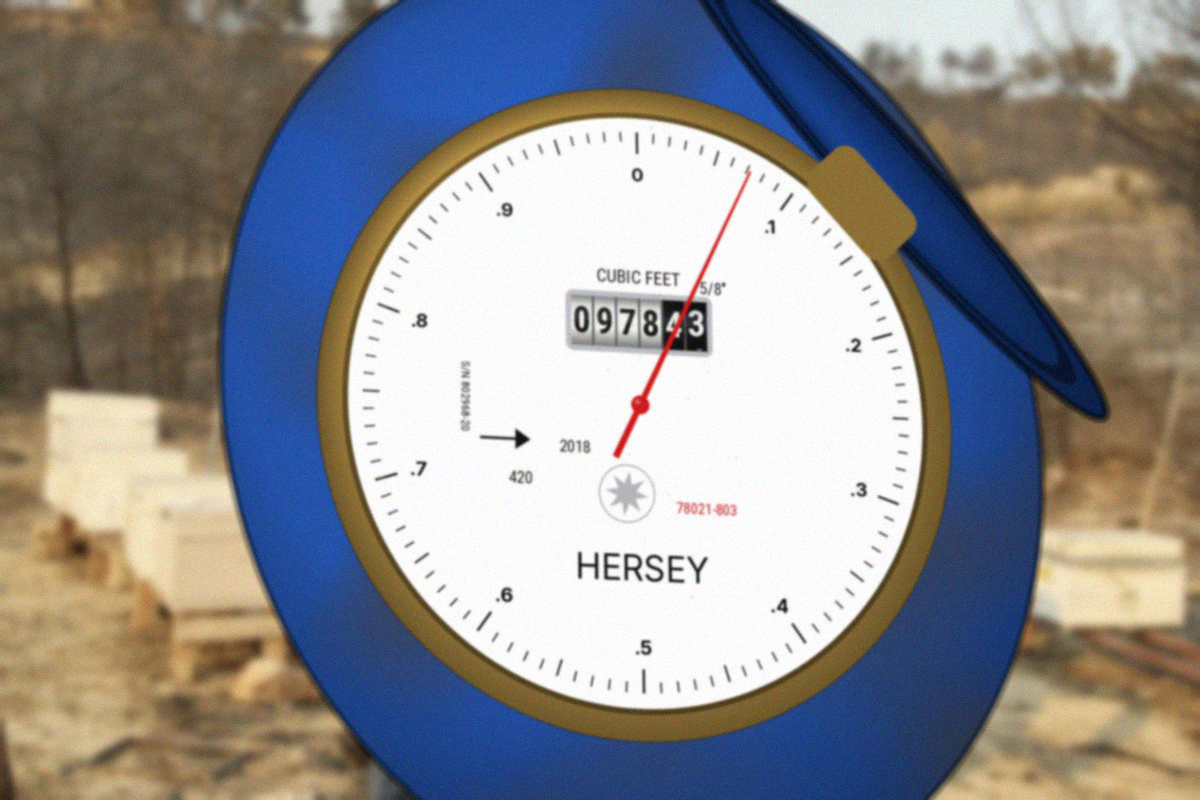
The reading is 97843.07 ft³
